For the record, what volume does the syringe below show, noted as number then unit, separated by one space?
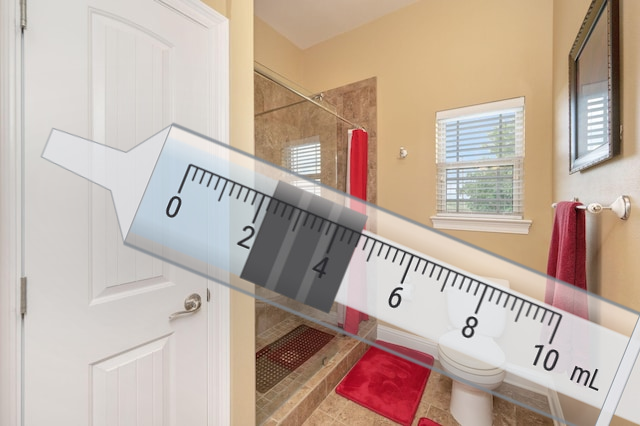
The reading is 2.2 mL
